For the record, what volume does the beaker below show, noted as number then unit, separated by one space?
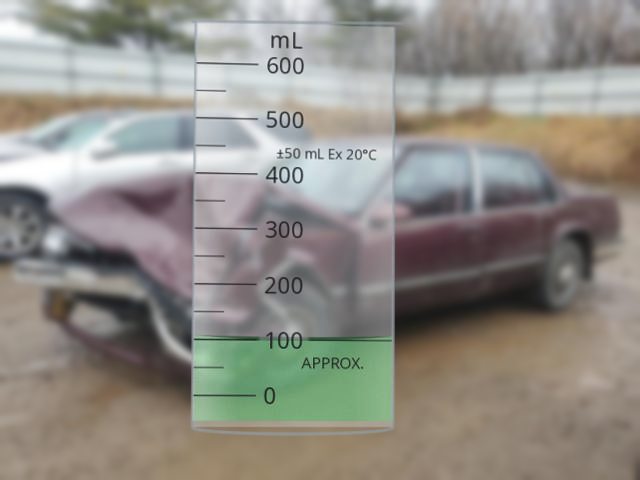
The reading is 100 mL
